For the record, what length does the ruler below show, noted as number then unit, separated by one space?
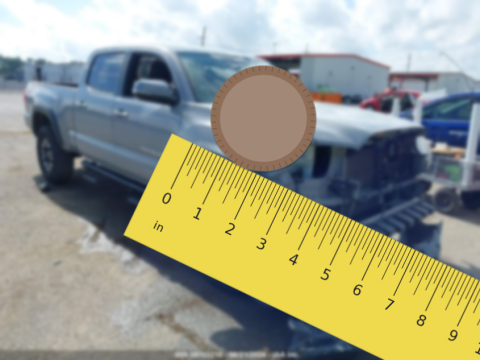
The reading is 3 in
